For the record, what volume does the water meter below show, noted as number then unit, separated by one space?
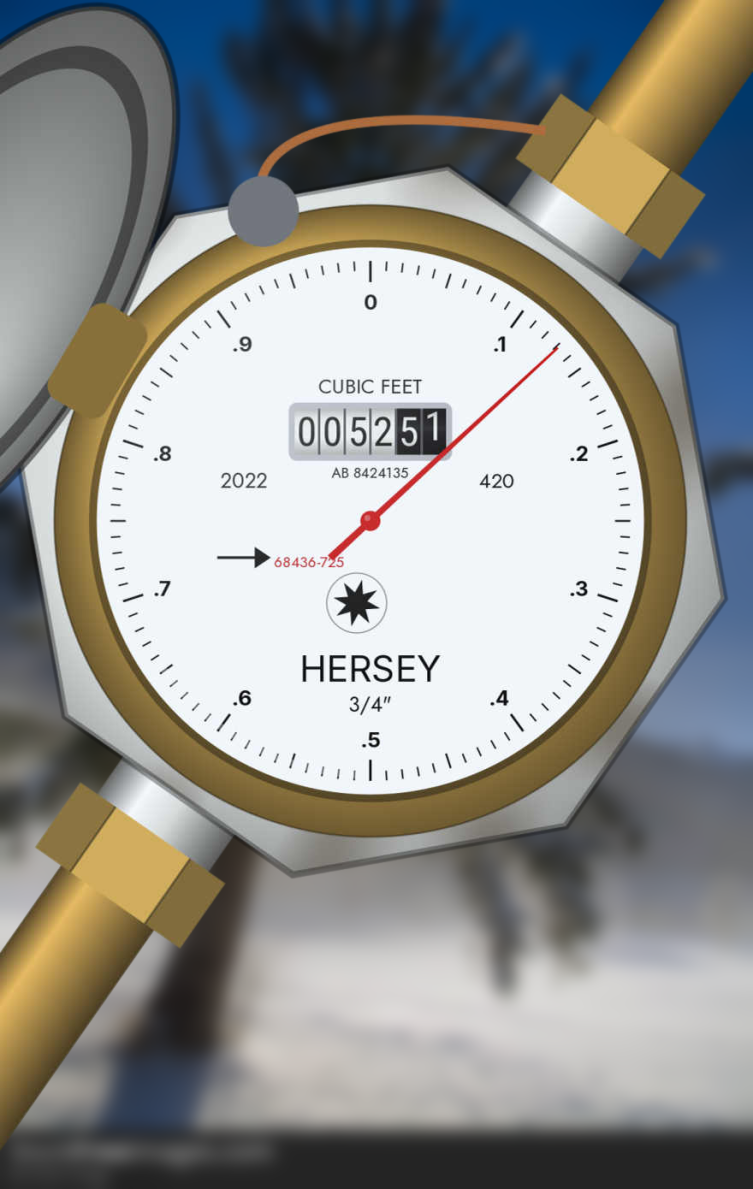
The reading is 5251.13 ft³
